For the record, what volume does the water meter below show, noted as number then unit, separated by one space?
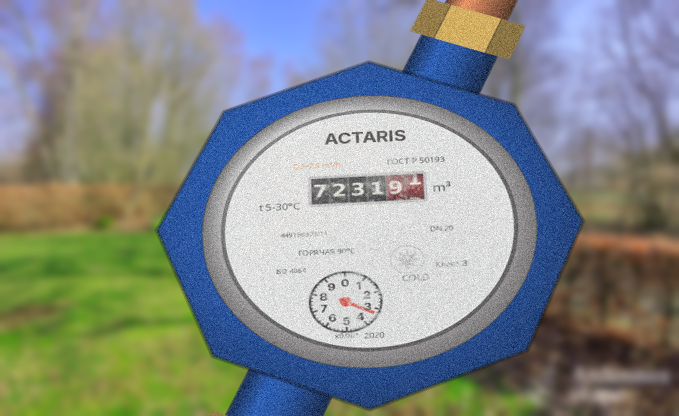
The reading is 7231.913 m³
